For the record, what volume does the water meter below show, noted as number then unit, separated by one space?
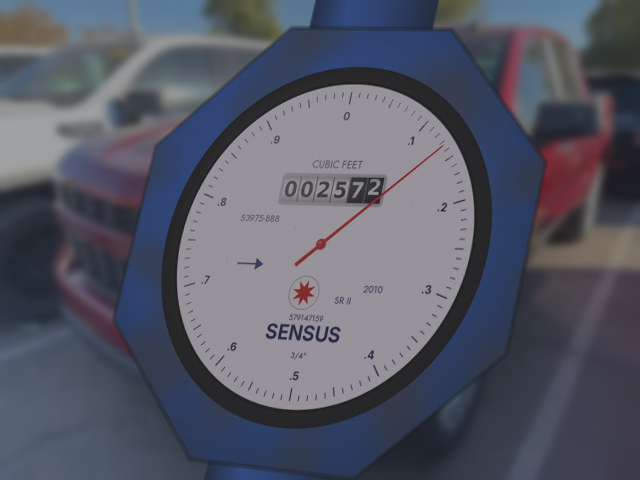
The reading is 2572.13 ft³
